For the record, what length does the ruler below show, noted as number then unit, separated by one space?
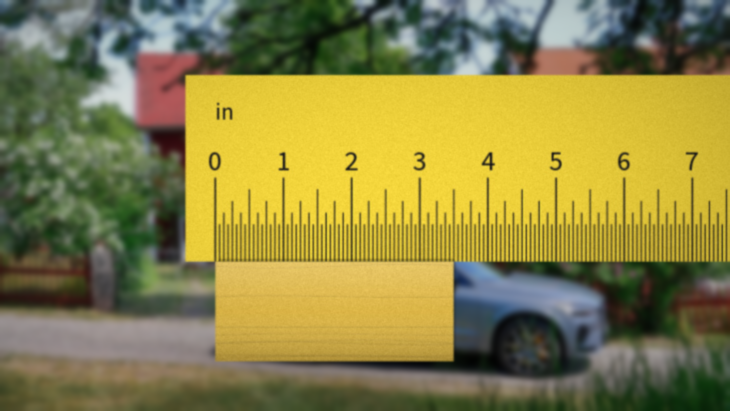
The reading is 3.5 in
